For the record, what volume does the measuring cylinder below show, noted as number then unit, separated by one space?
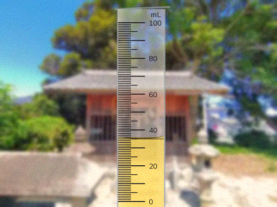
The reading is 35 mL
